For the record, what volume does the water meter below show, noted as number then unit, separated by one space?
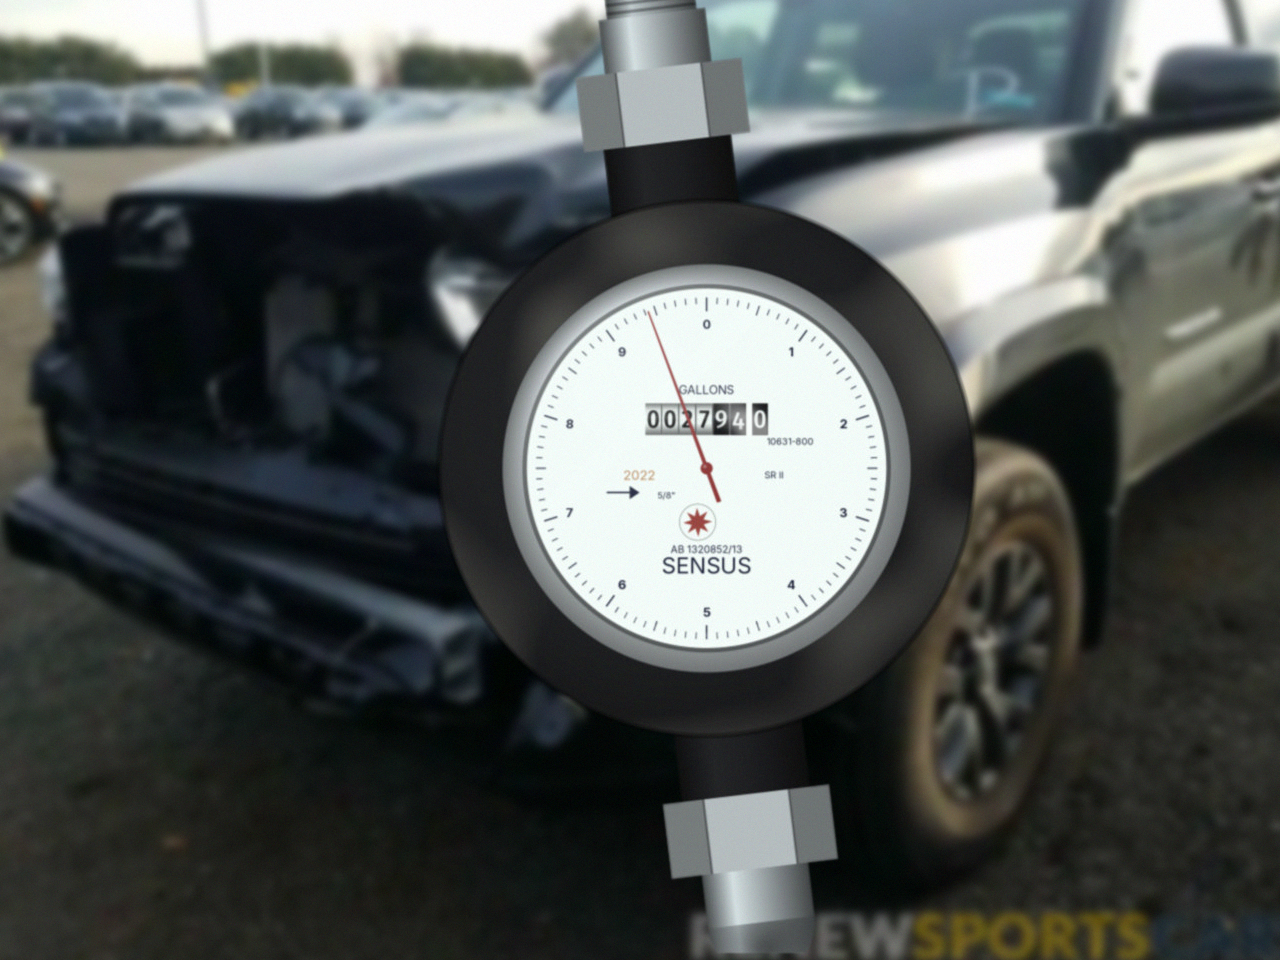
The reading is 27939.4 gal
